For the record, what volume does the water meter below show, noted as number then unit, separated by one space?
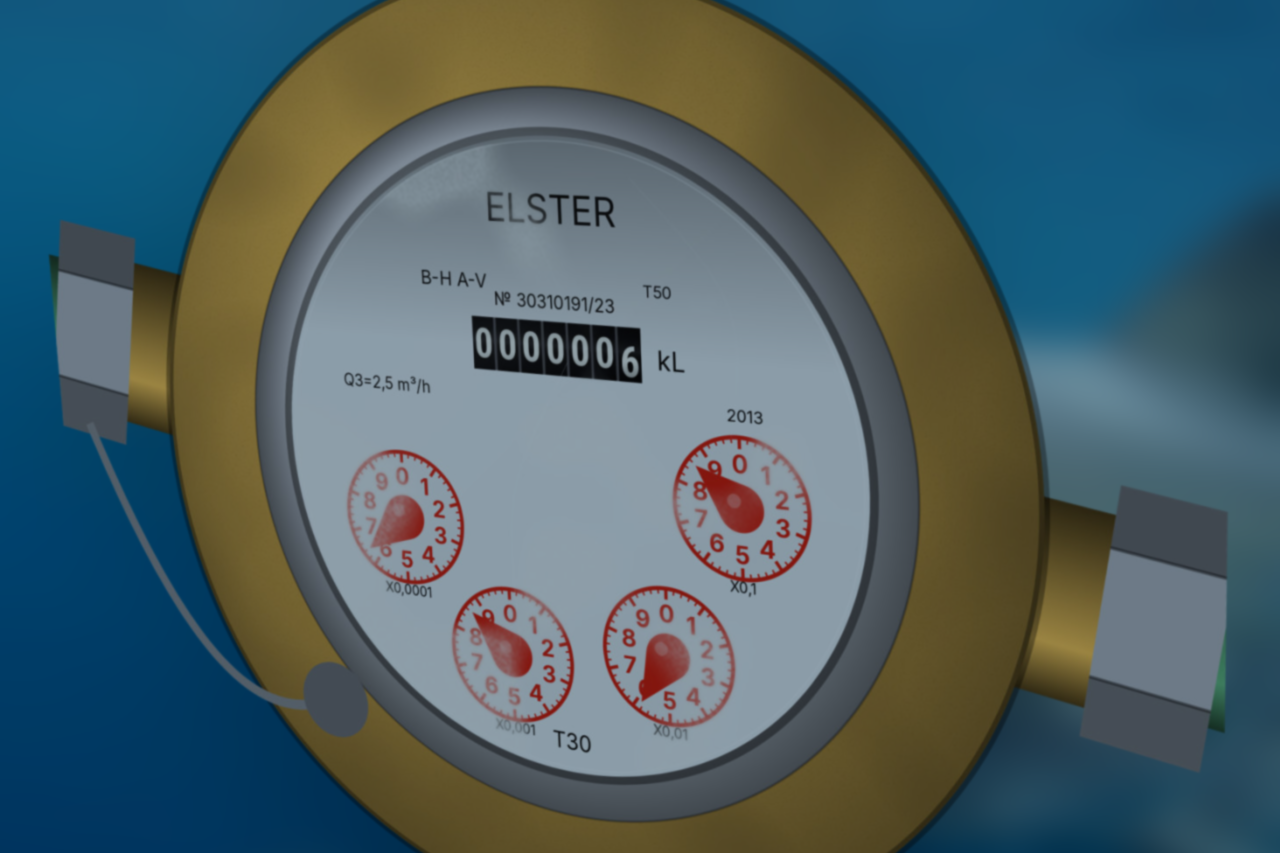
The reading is 5.8586 kL
